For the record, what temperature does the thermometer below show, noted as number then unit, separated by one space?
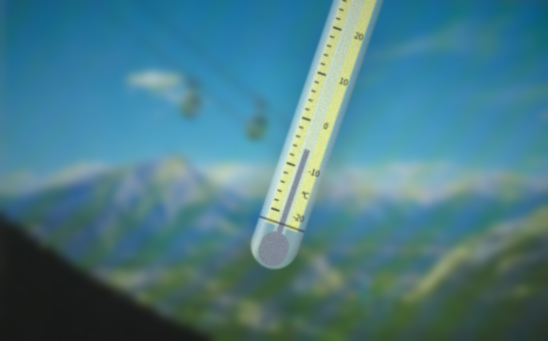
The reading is -6 °C
